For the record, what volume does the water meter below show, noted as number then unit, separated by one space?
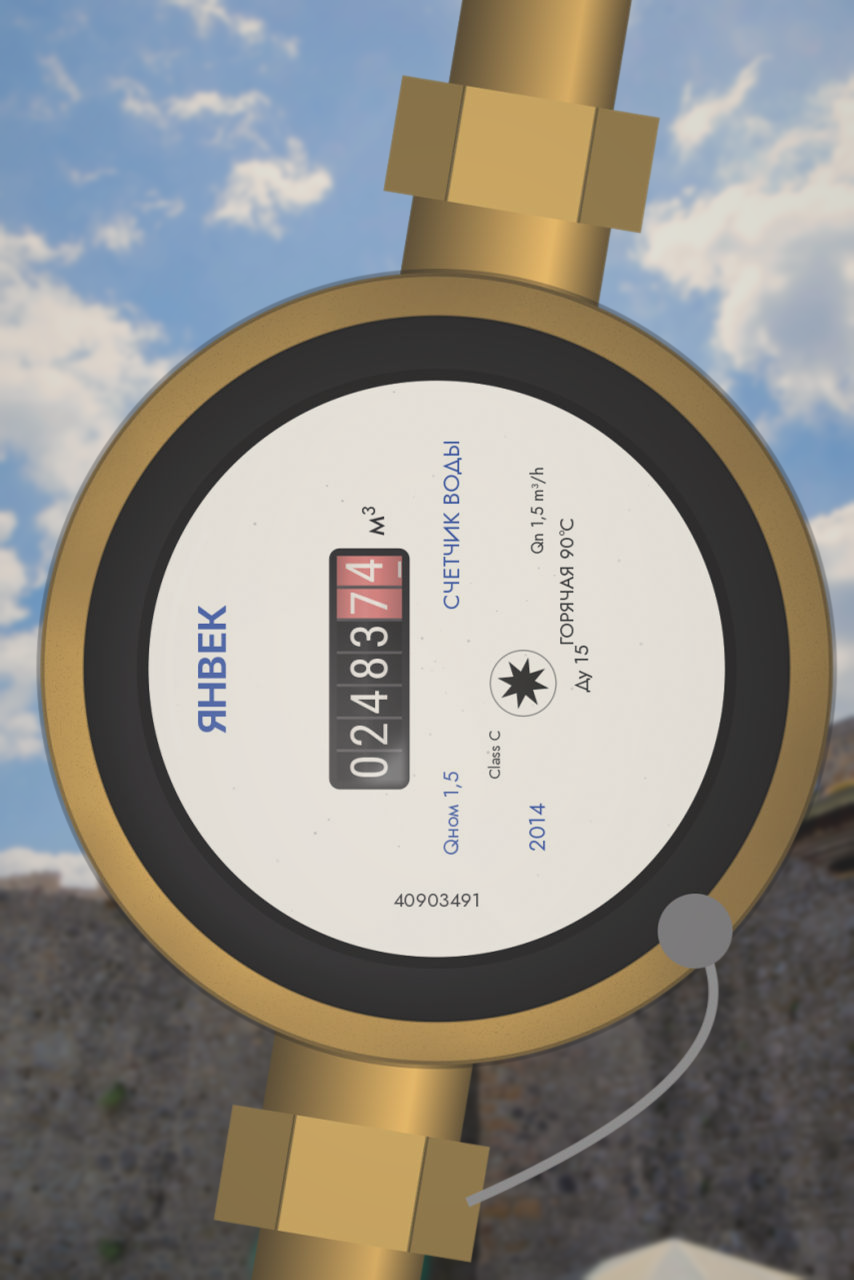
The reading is 2483.74 m³
